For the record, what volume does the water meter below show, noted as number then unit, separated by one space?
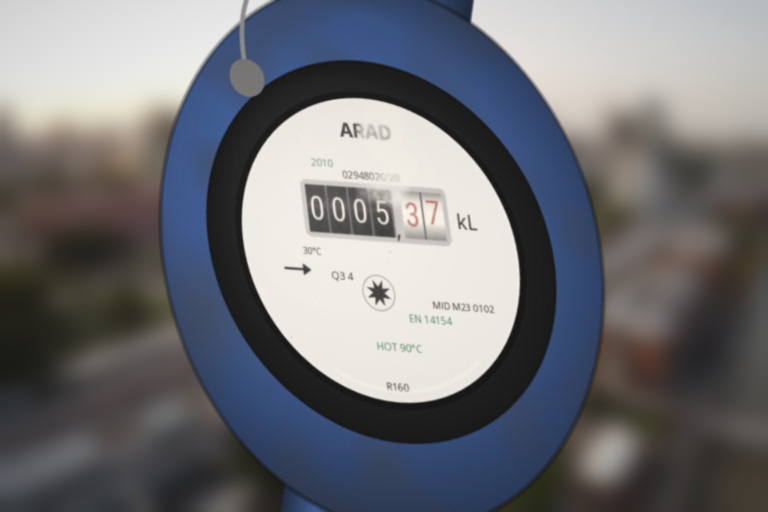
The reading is 5.37 kL
